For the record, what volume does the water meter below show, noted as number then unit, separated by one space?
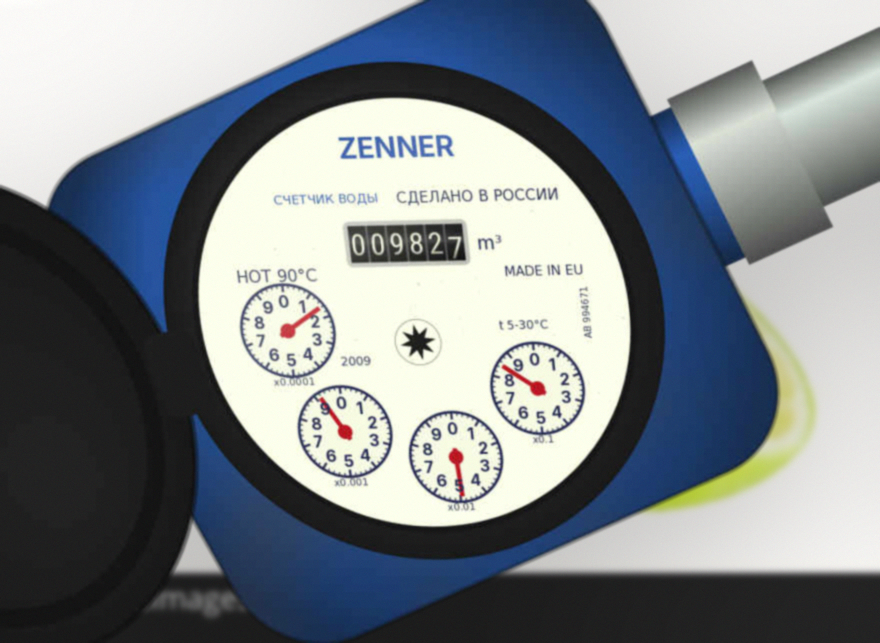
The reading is 9826.8491 m³
